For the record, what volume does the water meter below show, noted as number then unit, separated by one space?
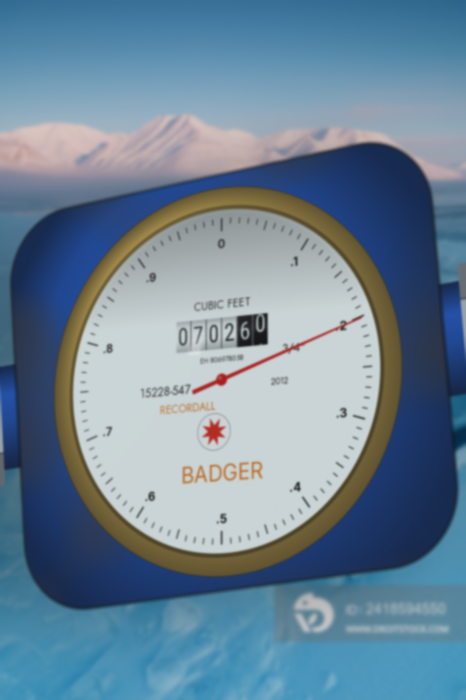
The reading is 70260.20 ft³
